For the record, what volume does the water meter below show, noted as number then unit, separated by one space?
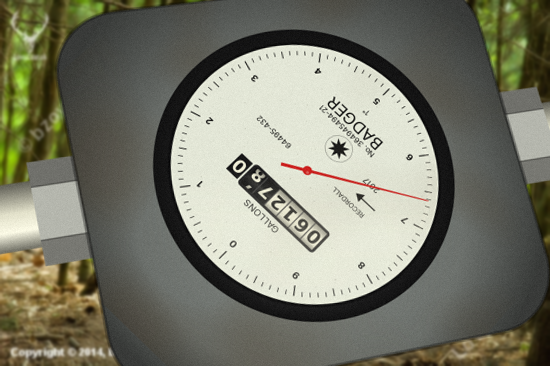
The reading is 612776.6 gal
